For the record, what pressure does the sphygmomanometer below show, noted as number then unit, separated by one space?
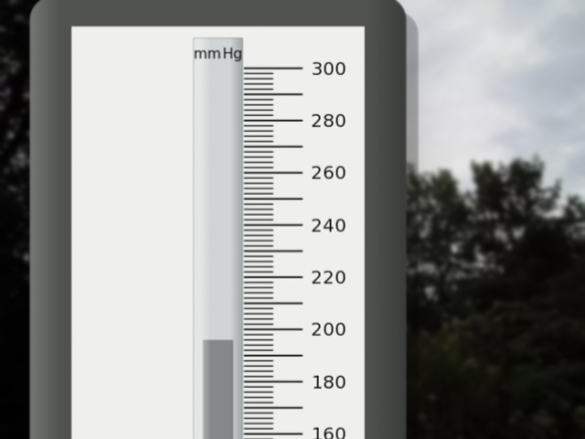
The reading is 196 mmHg
